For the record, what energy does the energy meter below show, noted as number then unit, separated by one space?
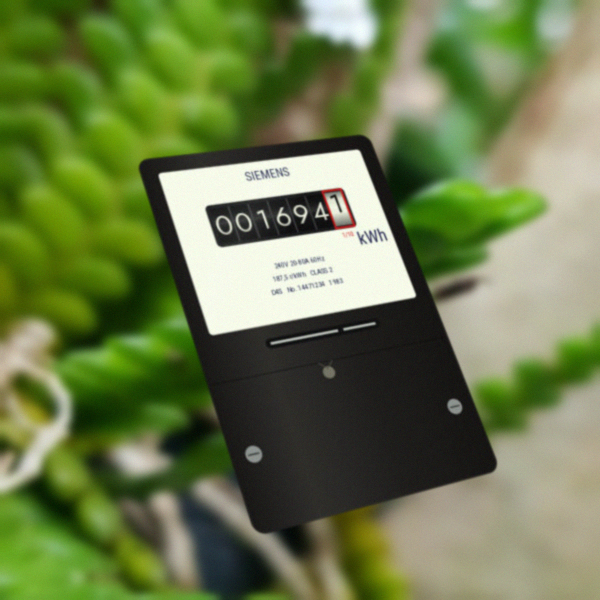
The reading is 1694.1 kWh
